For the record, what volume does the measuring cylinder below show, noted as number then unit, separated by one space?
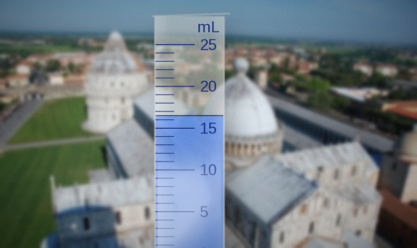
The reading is 16.5 mL
